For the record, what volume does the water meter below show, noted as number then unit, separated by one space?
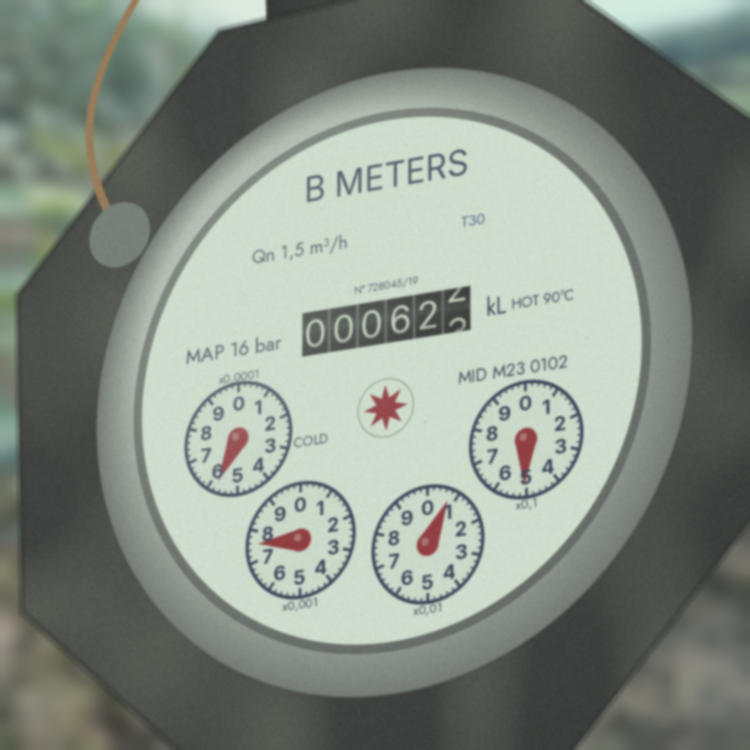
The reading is 622.5075 kL
